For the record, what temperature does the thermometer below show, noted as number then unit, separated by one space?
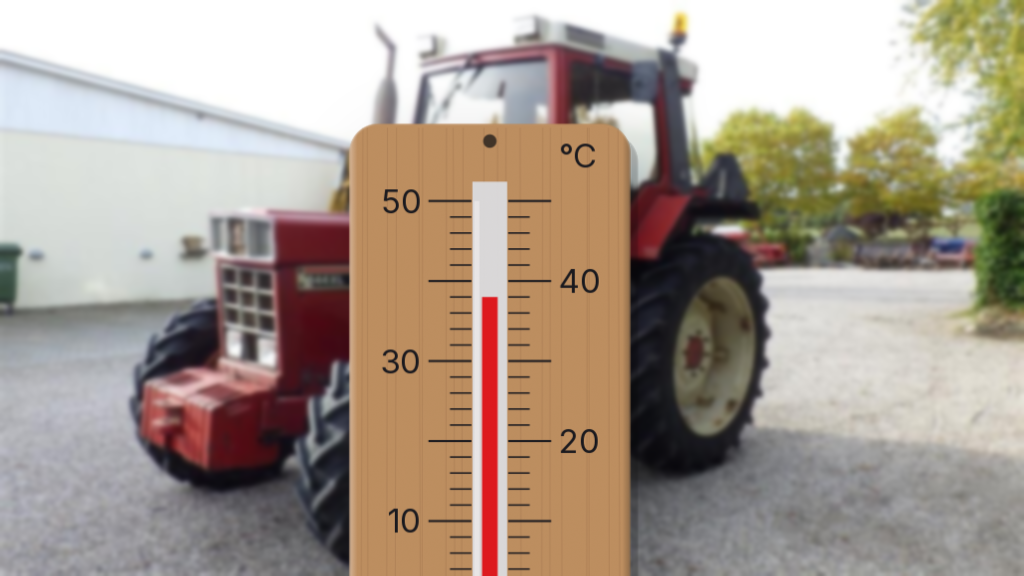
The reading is 38 °C
